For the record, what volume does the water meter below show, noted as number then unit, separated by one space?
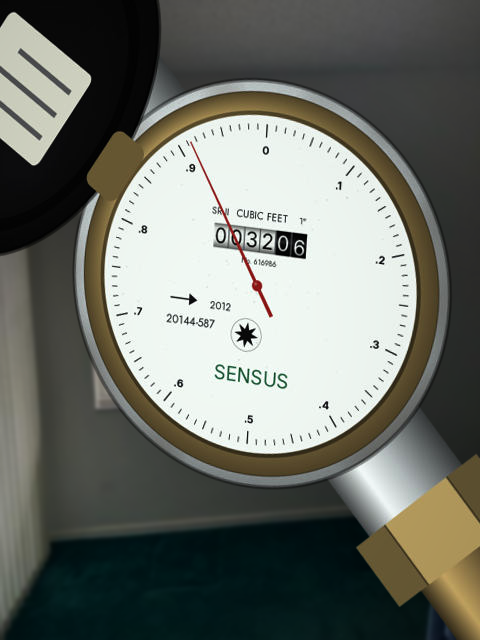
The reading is 3205.91 ft³
